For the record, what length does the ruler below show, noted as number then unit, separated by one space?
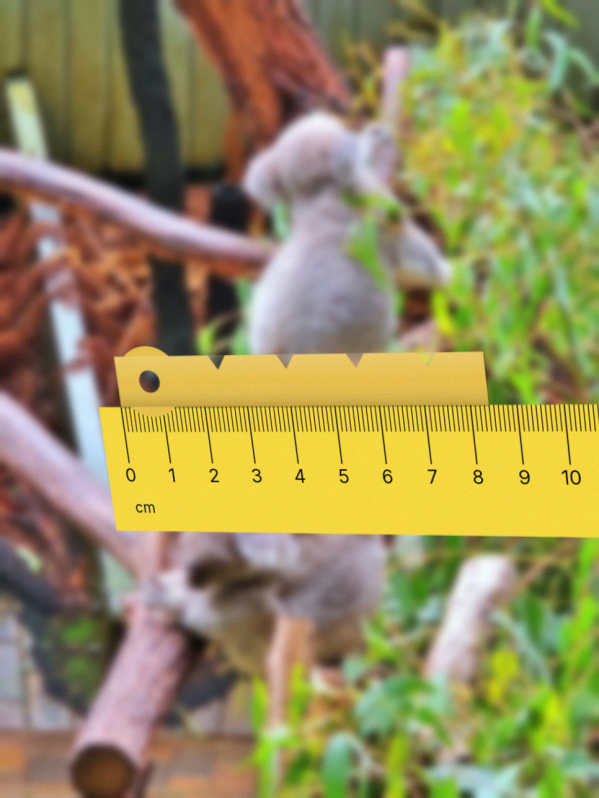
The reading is 8.4 cm
